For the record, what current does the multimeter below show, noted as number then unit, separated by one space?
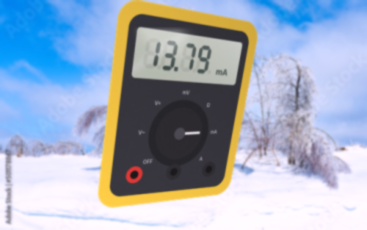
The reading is 13.79 mA
